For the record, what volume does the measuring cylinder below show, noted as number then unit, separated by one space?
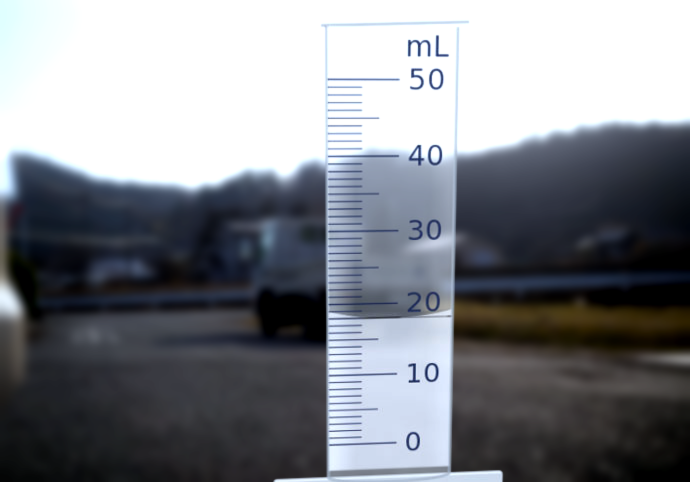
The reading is 18 mL
